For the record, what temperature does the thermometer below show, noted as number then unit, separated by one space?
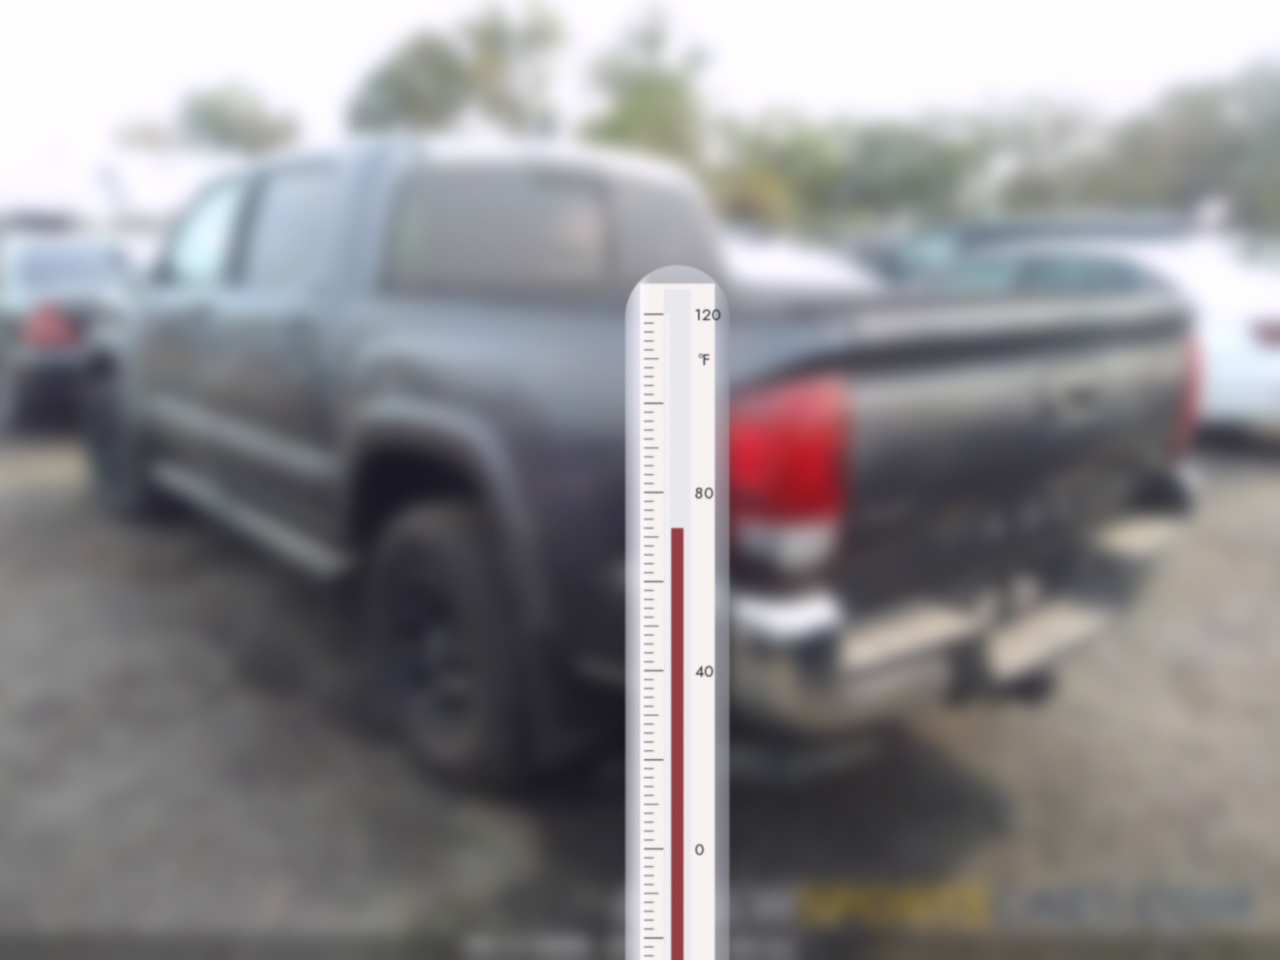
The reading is 72 °F
